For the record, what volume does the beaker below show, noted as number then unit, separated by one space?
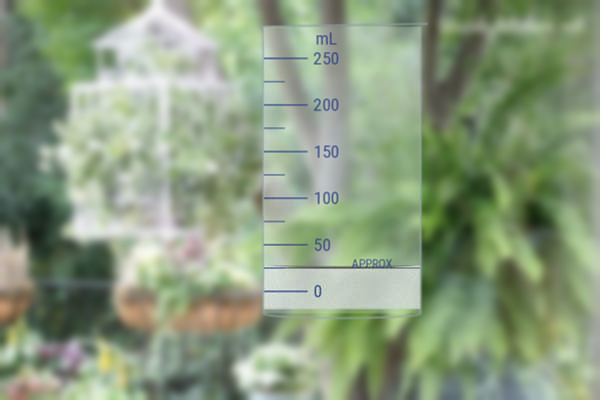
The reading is 25 mL
